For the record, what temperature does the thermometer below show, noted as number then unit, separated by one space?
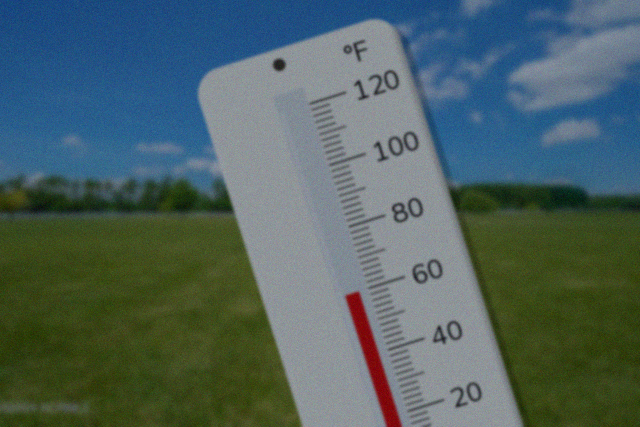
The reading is 60 °F
